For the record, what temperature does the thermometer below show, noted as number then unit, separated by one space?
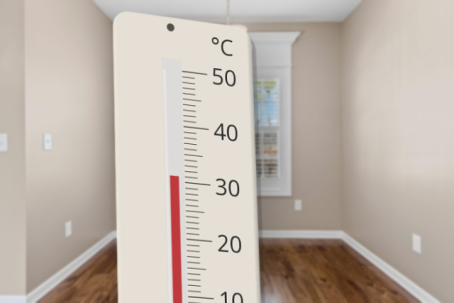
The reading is 31 °C
